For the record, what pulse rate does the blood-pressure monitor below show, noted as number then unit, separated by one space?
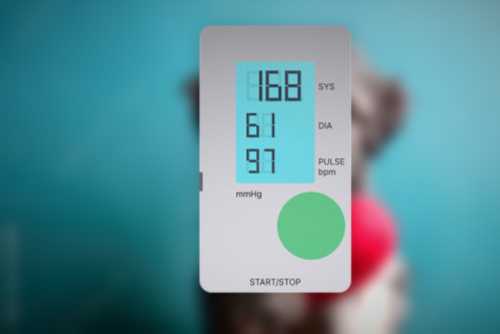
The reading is 97 bpm
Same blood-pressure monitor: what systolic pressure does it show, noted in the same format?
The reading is 168 mmHg
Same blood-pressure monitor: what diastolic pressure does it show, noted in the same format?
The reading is 61 mmHg
